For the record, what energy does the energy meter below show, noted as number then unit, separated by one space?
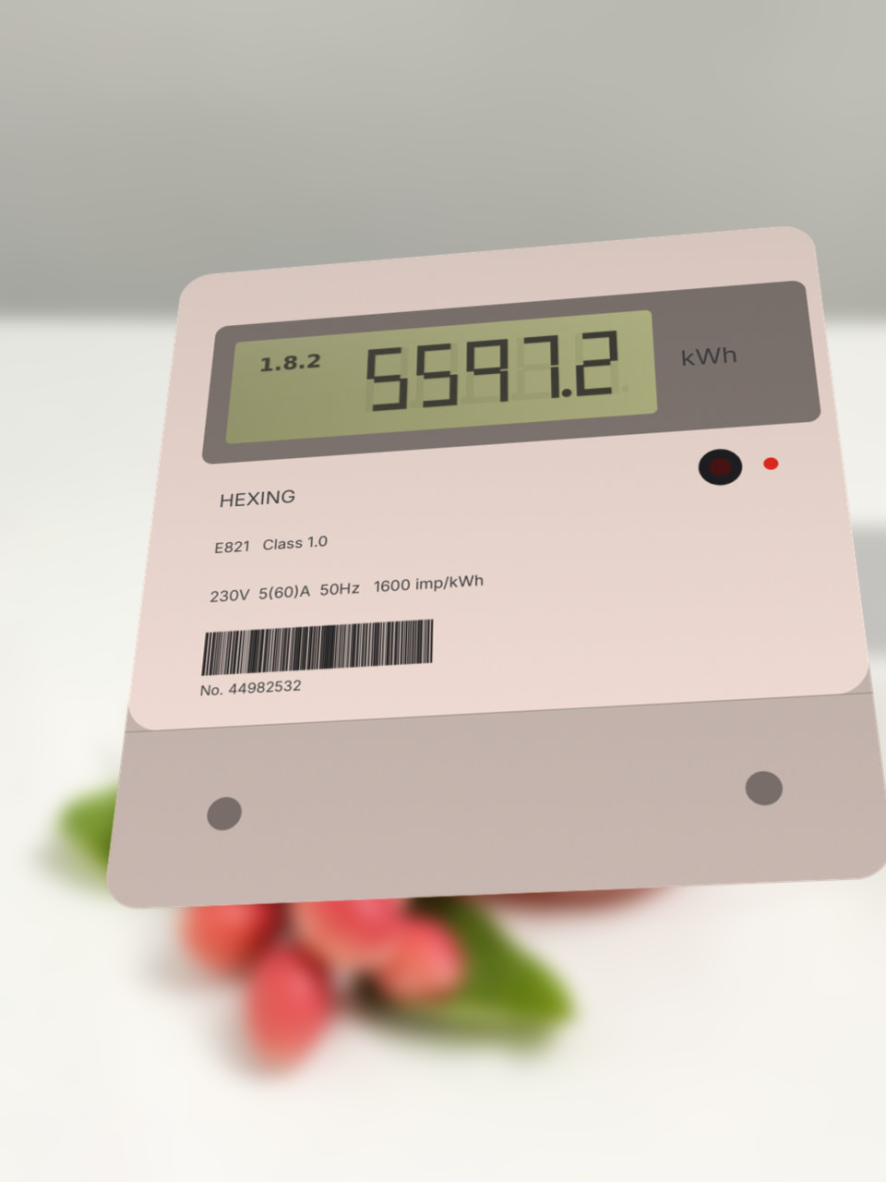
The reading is 5597.2 kWh
